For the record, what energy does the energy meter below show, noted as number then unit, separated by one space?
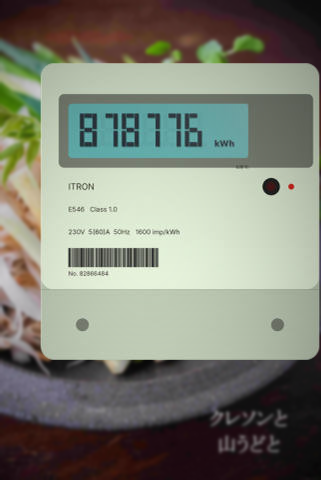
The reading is 878776 kWh
